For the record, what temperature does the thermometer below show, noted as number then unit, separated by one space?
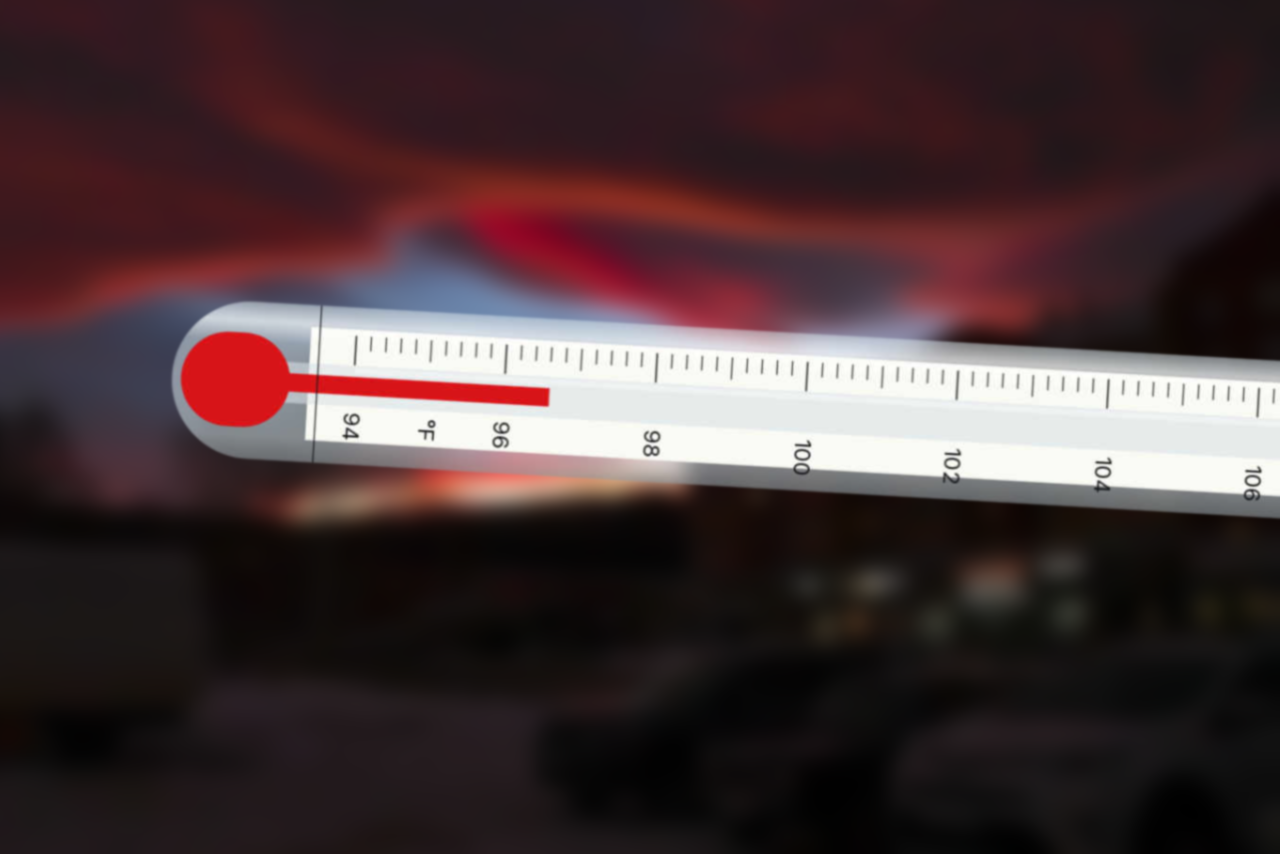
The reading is 96.6 °F
